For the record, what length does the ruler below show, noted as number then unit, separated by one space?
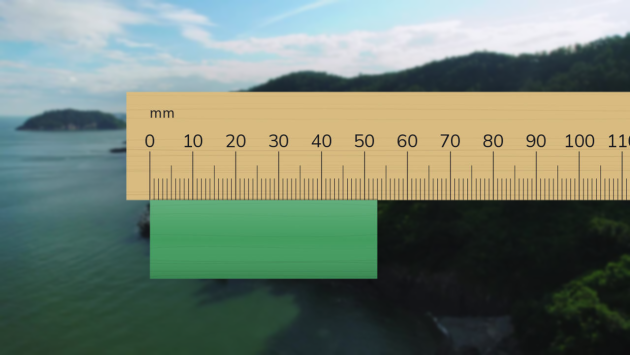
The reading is 53 mm
